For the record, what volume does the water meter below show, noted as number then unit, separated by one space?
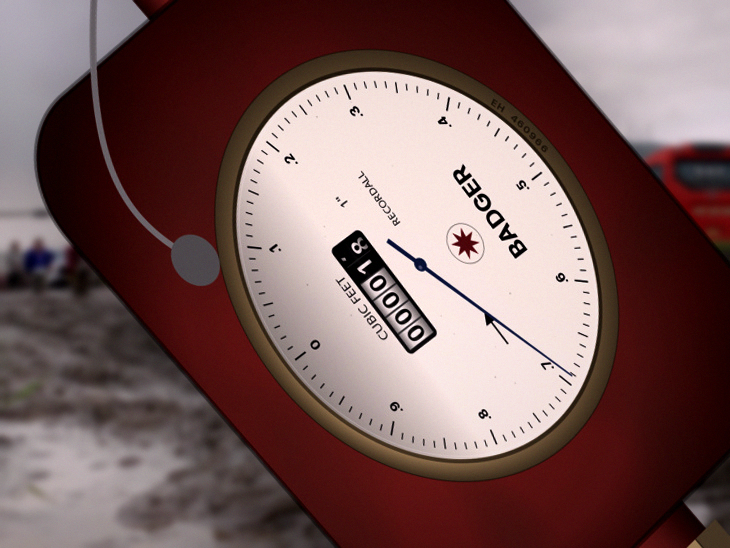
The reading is 17.69 ft³
